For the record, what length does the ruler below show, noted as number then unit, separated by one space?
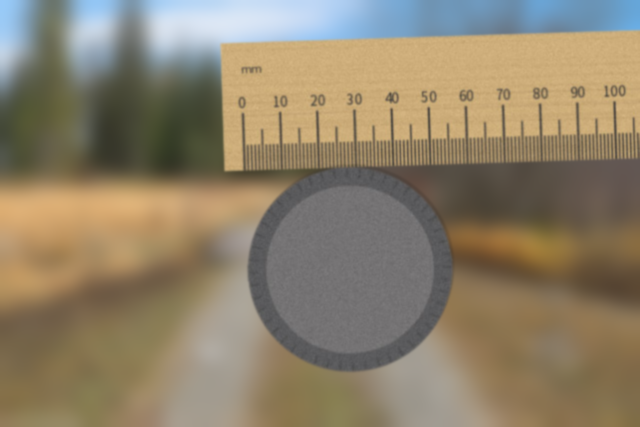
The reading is 55 mm
